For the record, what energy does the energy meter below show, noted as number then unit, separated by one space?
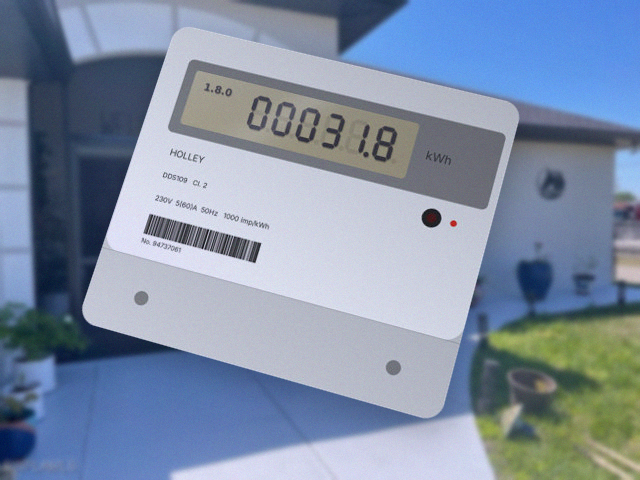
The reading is 31.8 kWh
